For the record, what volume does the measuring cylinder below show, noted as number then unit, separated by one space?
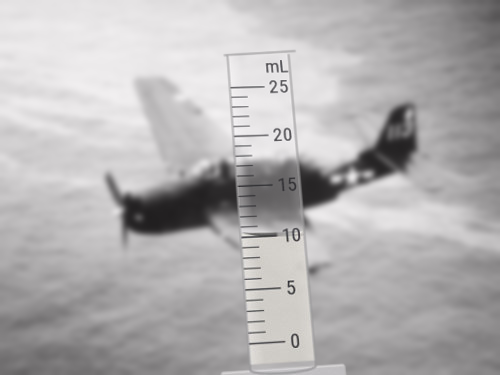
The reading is 10 mL
